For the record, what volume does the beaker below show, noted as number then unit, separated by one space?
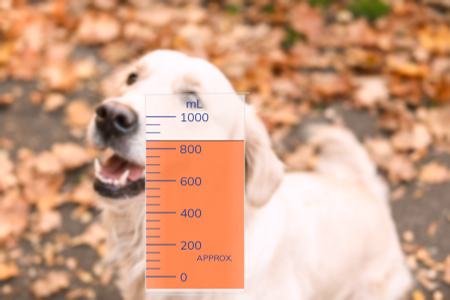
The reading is 850 mL
